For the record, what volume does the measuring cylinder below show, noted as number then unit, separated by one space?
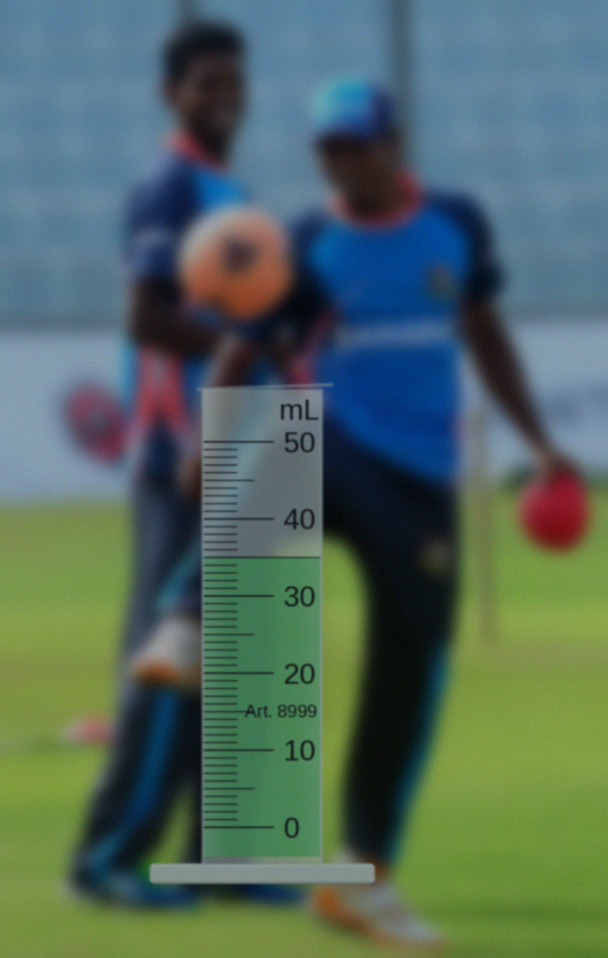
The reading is 35 mL
